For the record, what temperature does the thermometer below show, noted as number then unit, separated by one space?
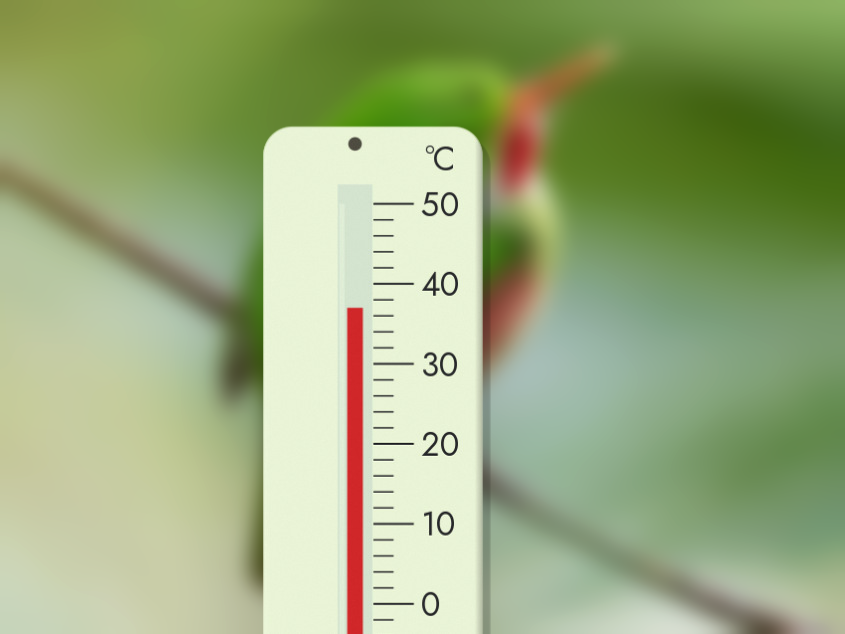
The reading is 37 °C
